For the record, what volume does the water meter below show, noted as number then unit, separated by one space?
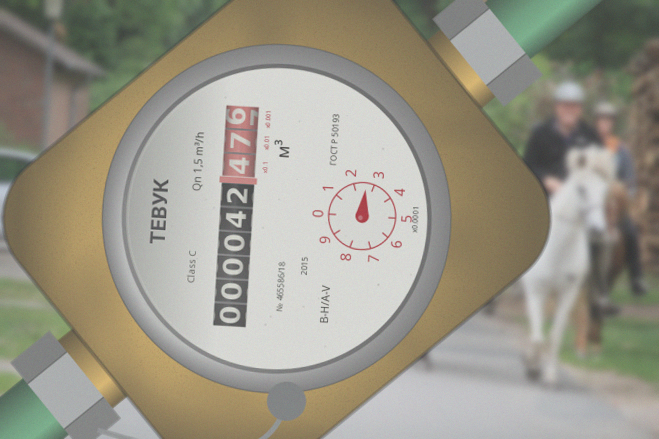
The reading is 42.4762 m³
